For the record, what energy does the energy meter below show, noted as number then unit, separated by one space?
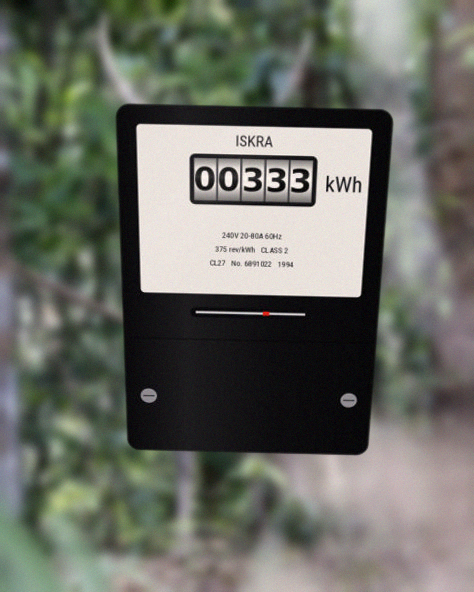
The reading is 333 kWh
